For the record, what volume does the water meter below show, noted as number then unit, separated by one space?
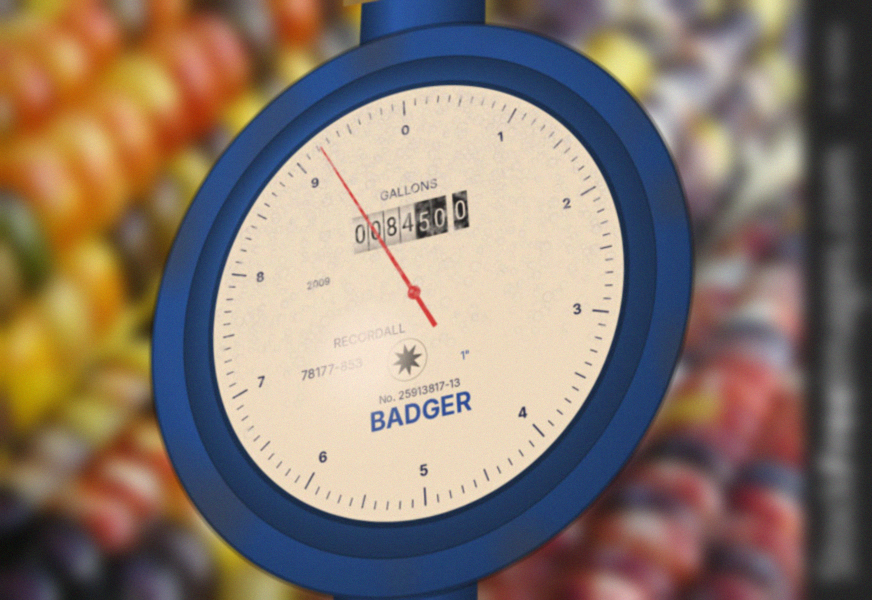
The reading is 84499.2 gal
